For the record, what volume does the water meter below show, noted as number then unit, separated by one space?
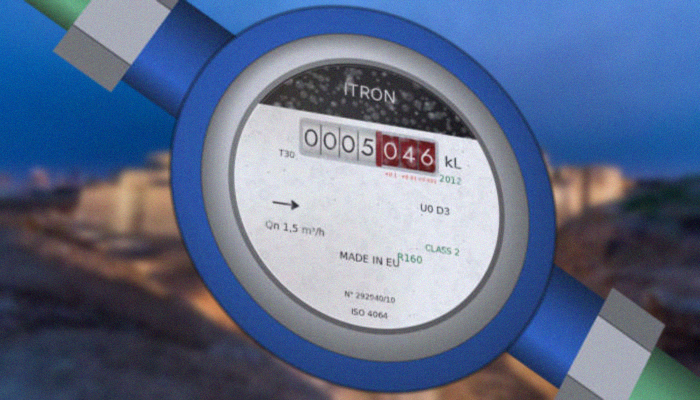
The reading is 5.046 kL
